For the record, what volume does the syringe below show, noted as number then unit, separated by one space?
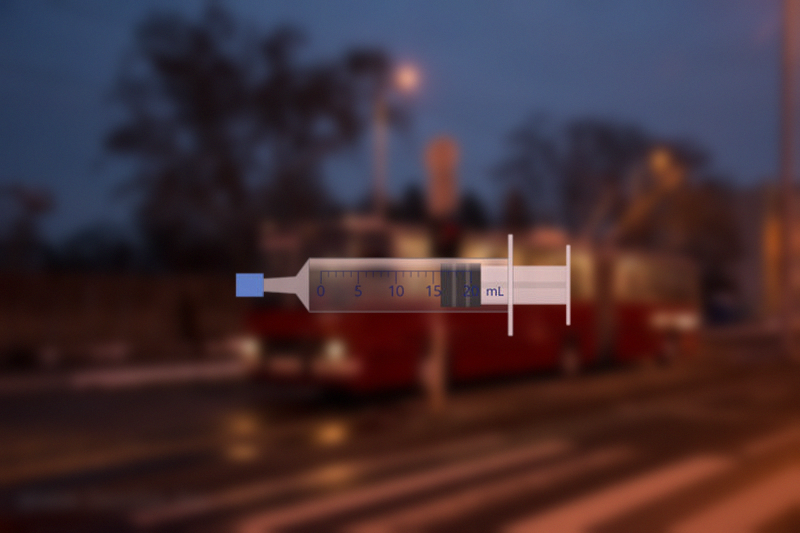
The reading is 16 mL
